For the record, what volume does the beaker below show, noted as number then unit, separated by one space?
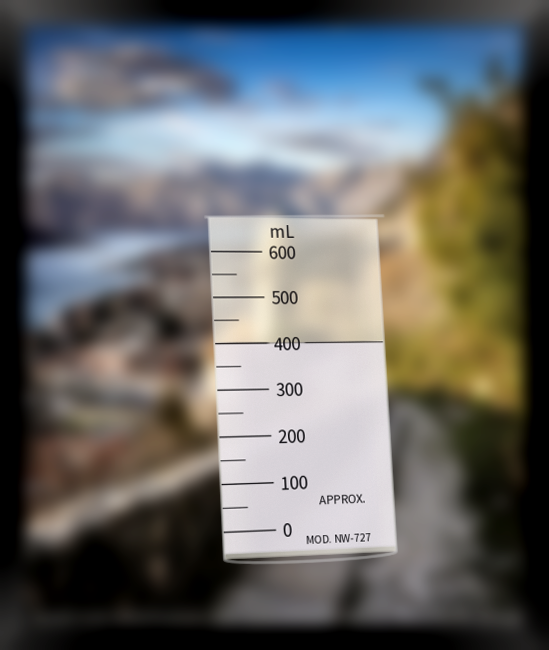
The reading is 400 mL
